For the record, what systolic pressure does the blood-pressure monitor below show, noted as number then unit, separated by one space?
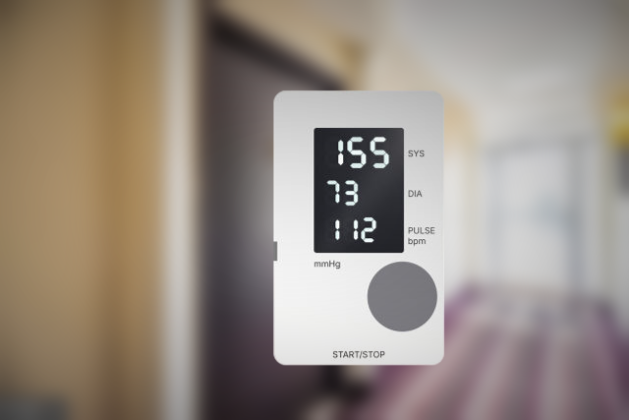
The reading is 155 mmHg
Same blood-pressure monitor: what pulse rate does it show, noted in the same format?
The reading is 112 bpm
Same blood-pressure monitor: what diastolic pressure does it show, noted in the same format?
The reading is 73 mmHg
